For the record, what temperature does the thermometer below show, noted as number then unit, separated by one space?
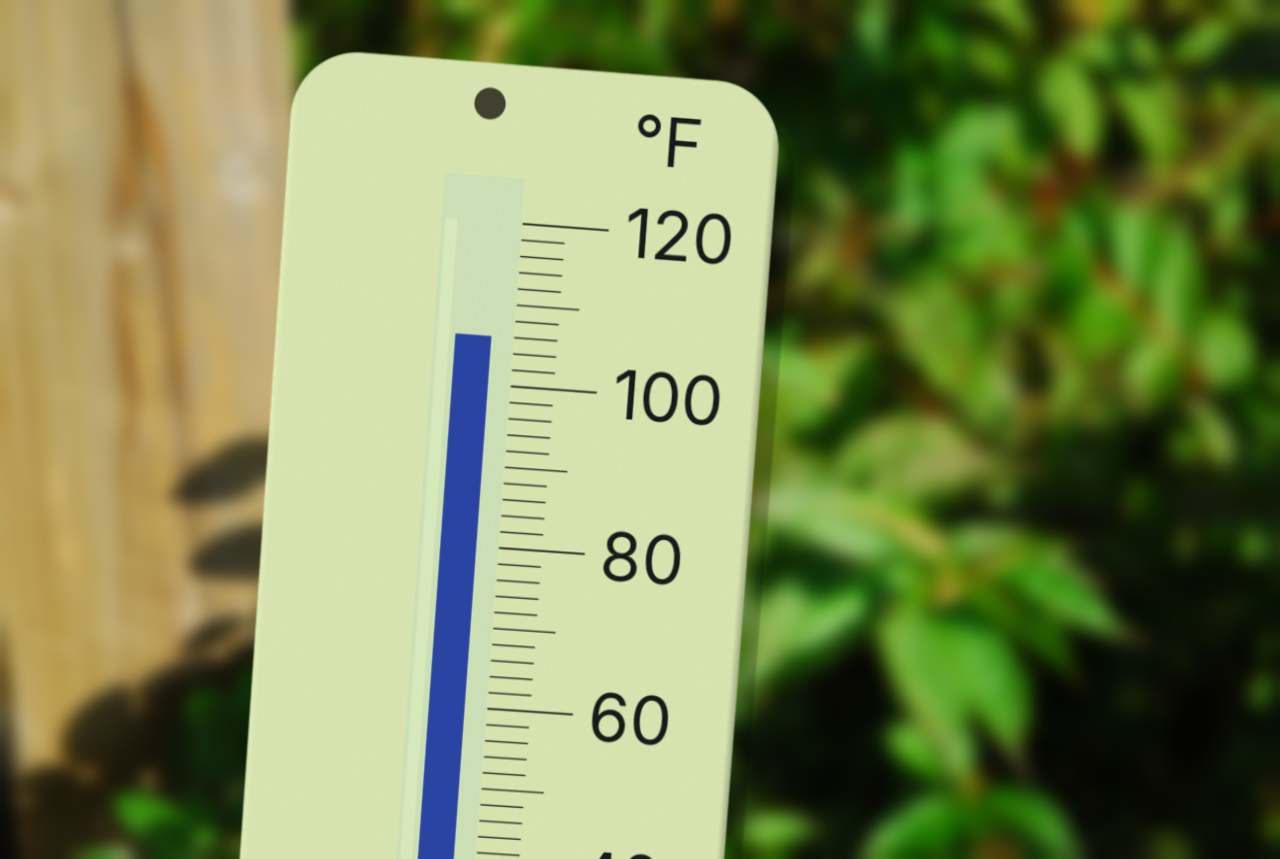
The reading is 106 °F
